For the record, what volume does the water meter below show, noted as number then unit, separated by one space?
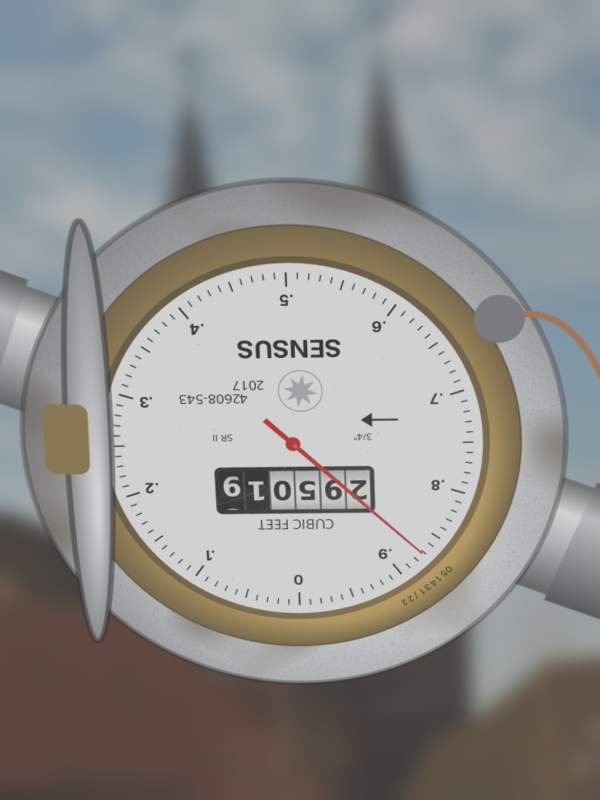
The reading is 295018.87 ft³
